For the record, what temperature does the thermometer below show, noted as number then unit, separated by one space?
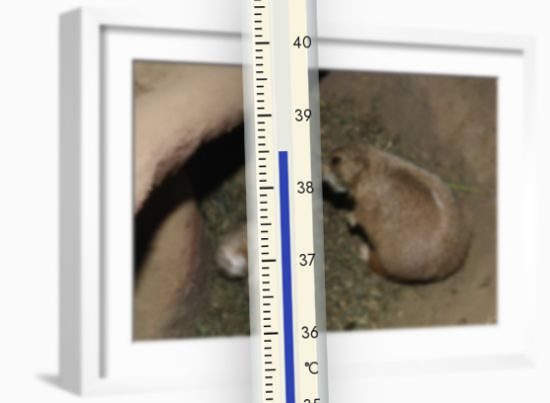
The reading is 38.5 °C
